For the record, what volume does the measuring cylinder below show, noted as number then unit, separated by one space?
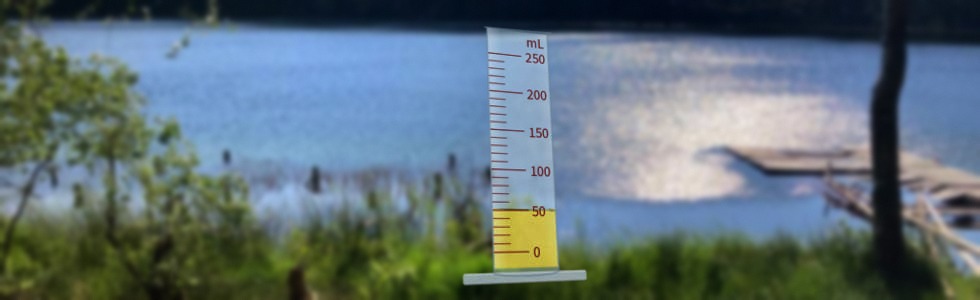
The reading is 50 mL
